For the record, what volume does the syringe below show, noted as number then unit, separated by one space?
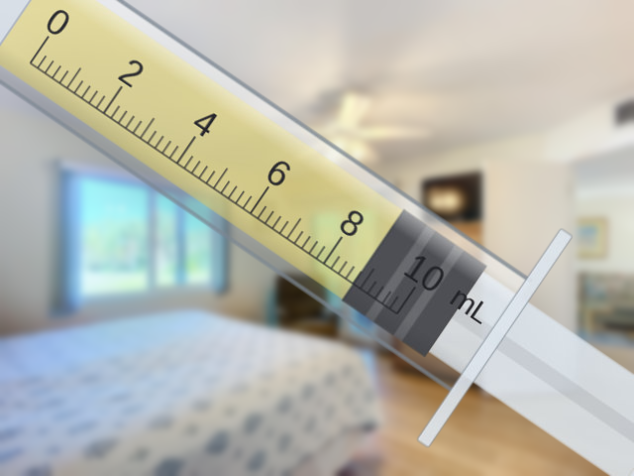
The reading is 8.8 mL
